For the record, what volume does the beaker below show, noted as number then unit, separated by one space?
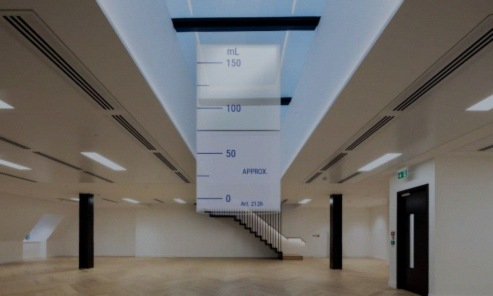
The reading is 75 mL
